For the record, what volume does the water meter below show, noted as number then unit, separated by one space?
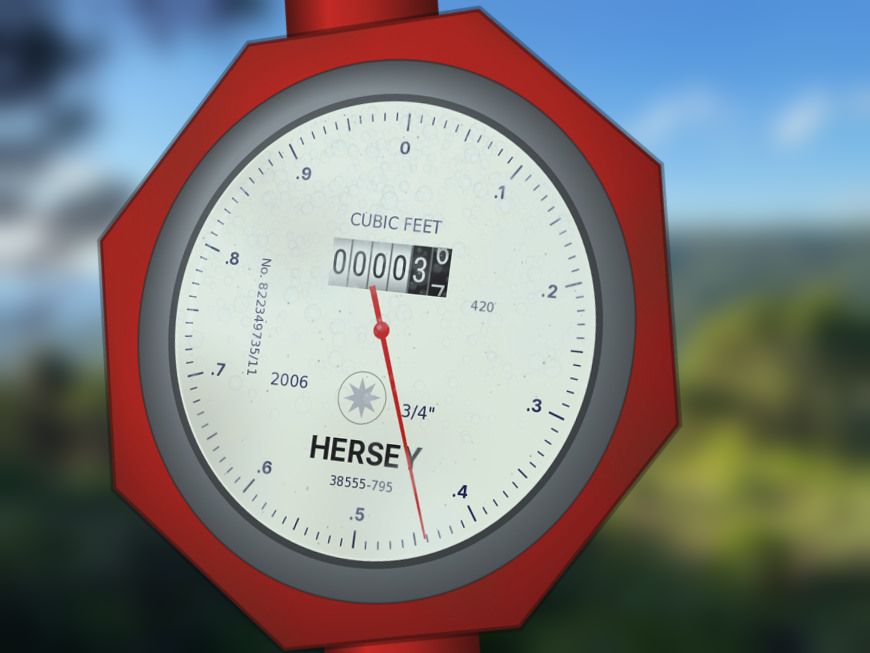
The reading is 36.44 ft³
